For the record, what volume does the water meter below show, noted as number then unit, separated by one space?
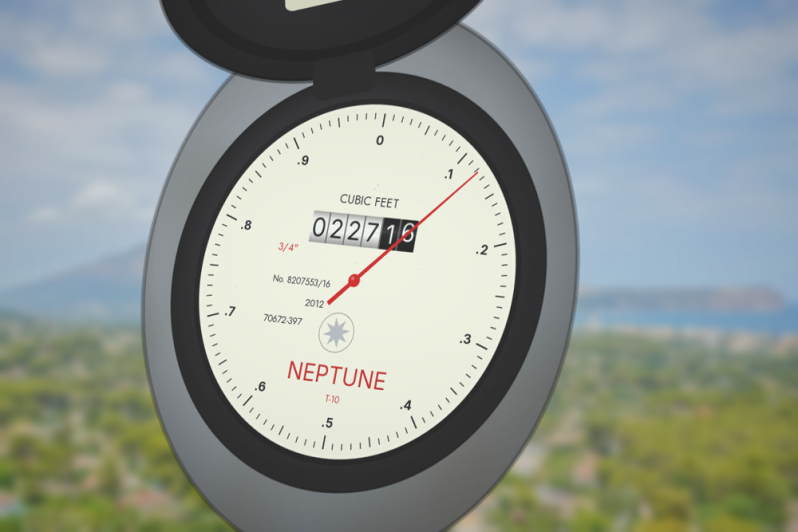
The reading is 22716.12 ft³
